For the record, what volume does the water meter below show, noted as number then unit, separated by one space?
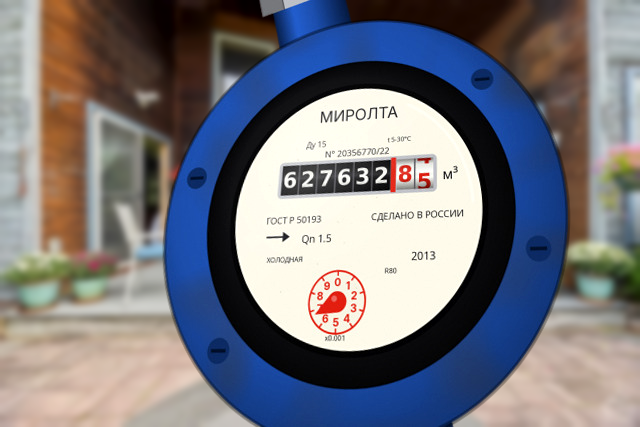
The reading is 627632.846 m³
